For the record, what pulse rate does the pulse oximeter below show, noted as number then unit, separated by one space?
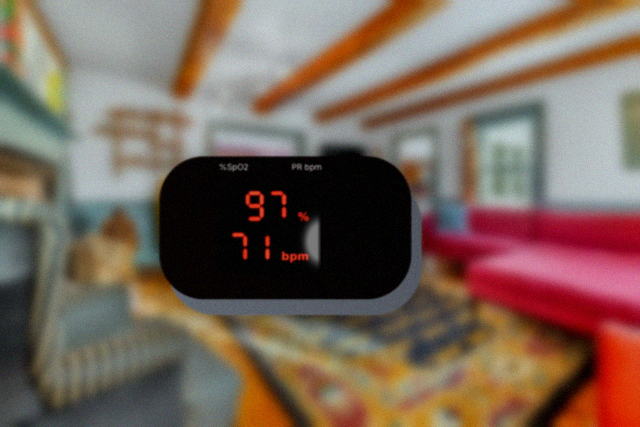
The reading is 71 bpm
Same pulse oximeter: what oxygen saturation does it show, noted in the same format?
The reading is 97 %
